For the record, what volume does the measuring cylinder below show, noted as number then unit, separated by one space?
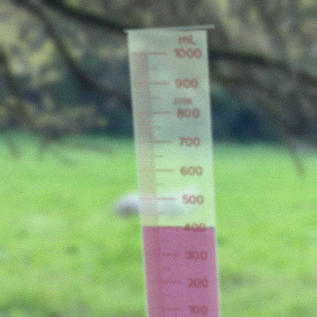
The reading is 400 mL
